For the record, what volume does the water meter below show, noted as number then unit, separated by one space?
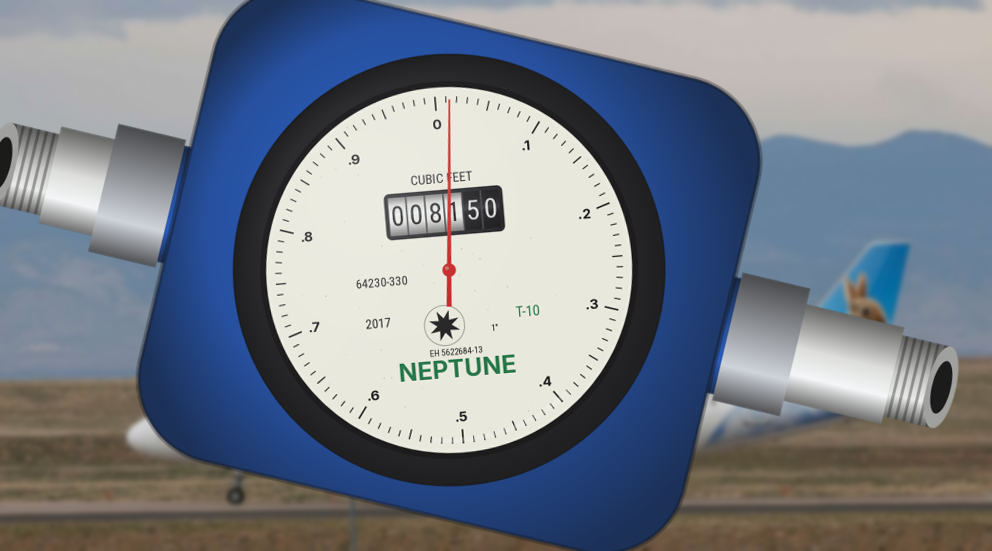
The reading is 8150.01 ft³
